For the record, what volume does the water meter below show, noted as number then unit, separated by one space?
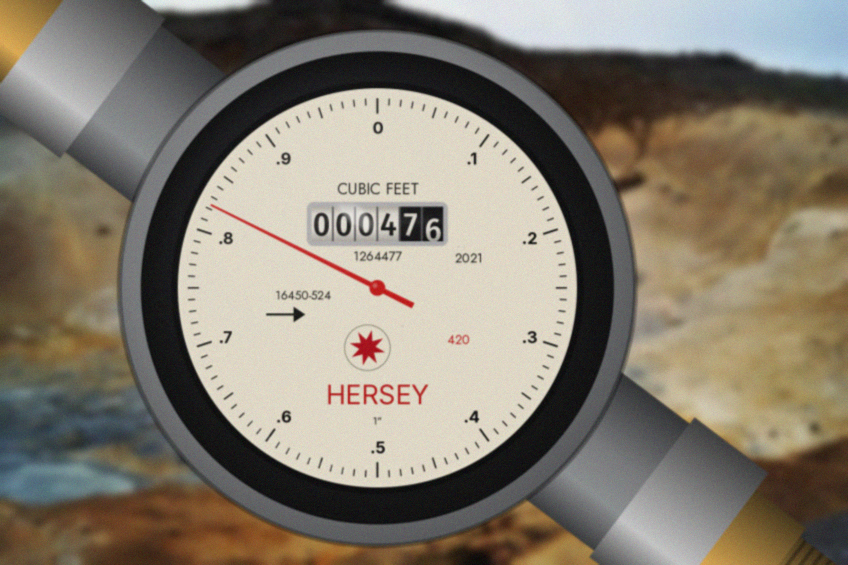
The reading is 475.82 ft³
